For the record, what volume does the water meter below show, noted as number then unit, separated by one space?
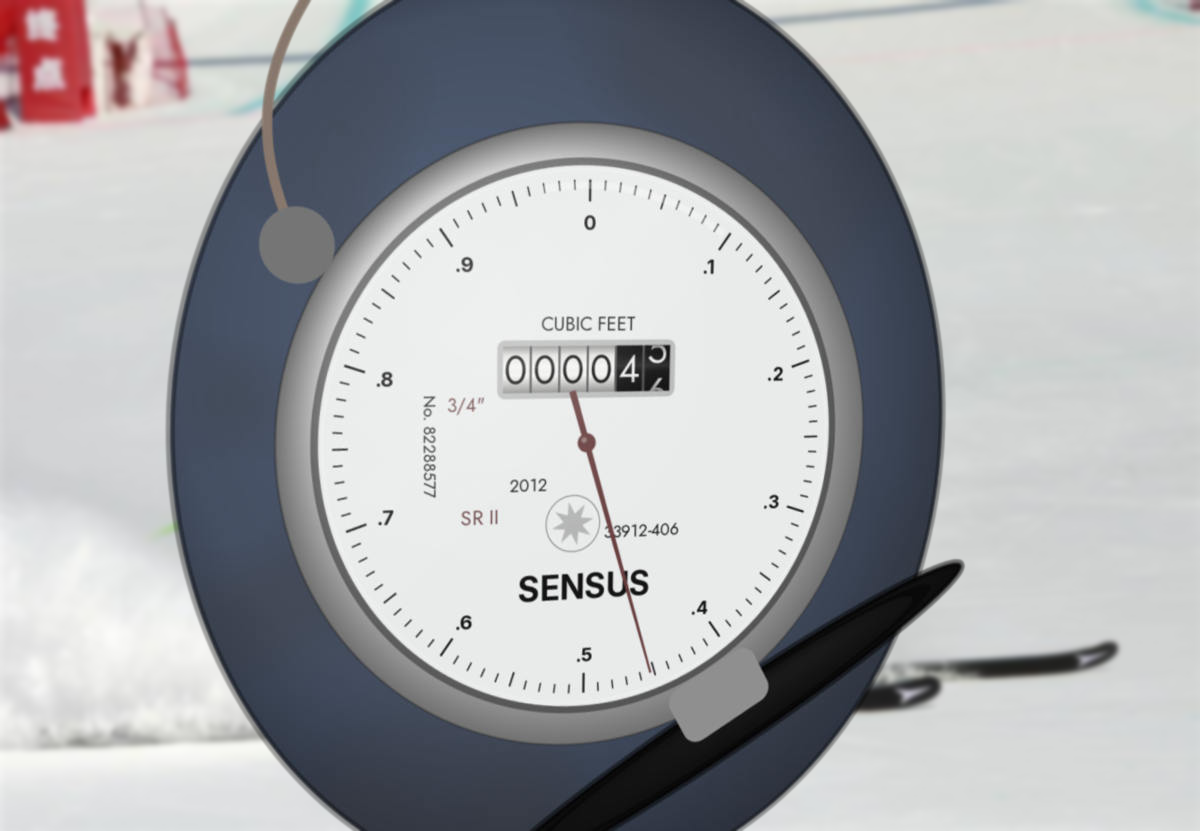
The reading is 45.45 ft³
